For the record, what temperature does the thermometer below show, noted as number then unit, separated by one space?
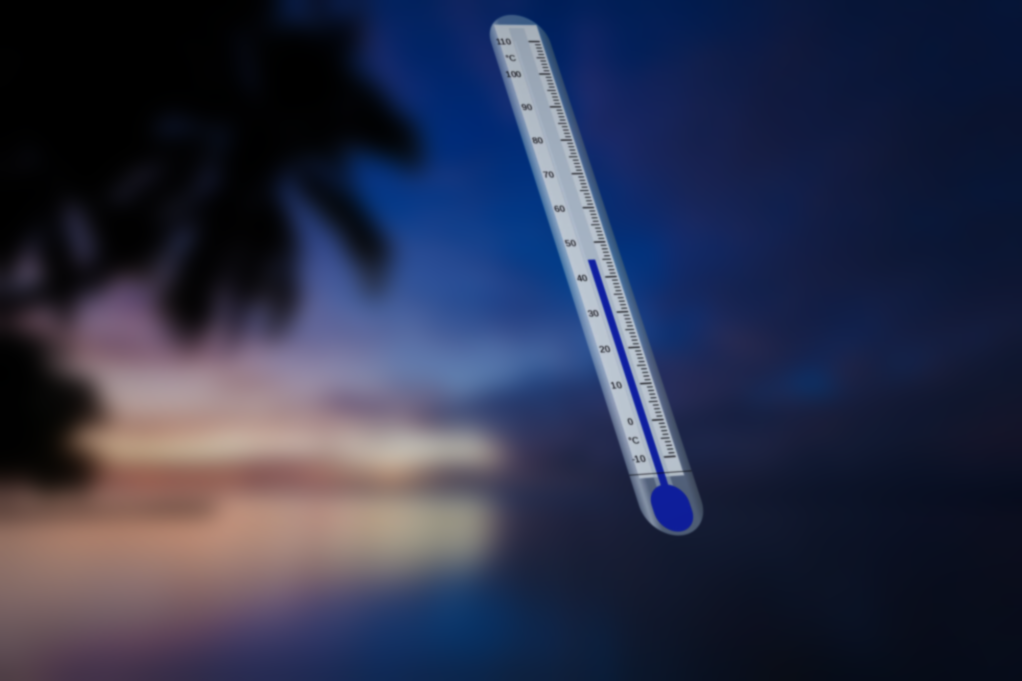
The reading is 45 °C
